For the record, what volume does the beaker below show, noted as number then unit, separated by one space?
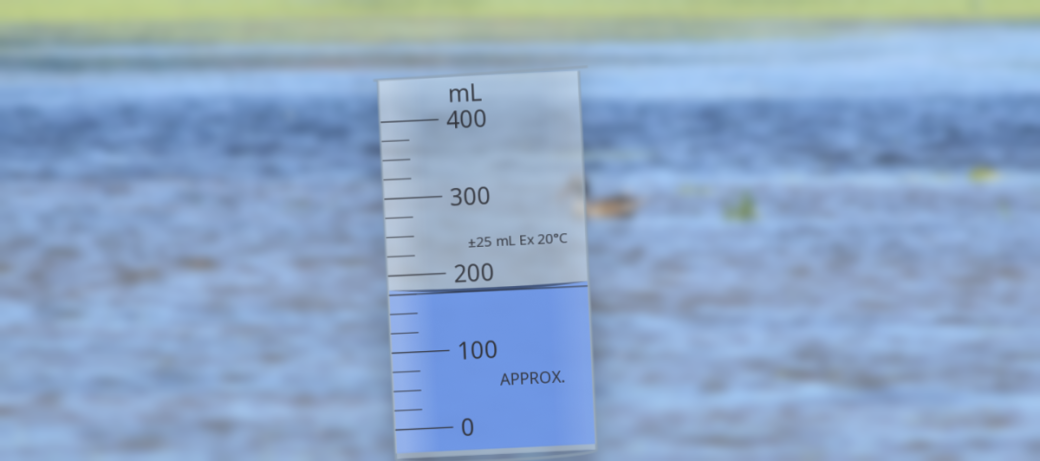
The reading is 175 mL
